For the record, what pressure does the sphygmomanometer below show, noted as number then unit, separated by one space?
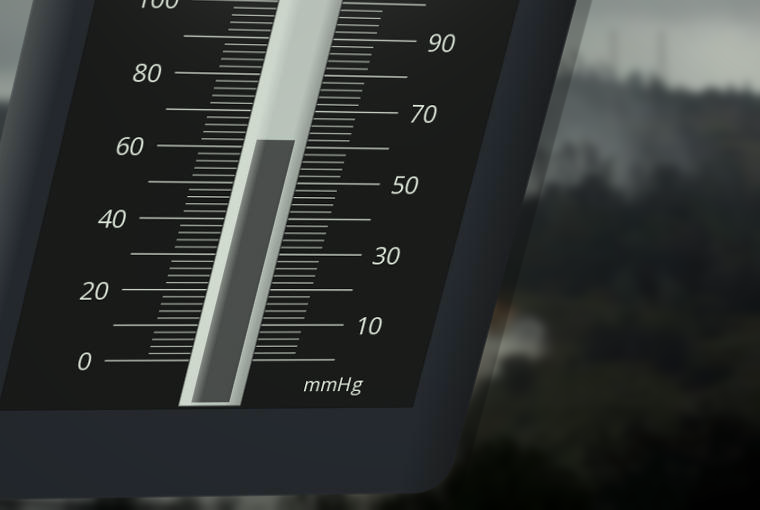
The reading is 62 mmHg
